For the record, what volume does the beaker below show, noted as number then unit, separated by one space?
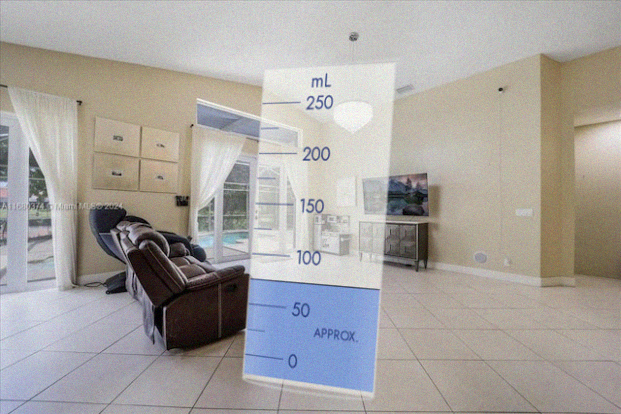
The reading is 75 mL
